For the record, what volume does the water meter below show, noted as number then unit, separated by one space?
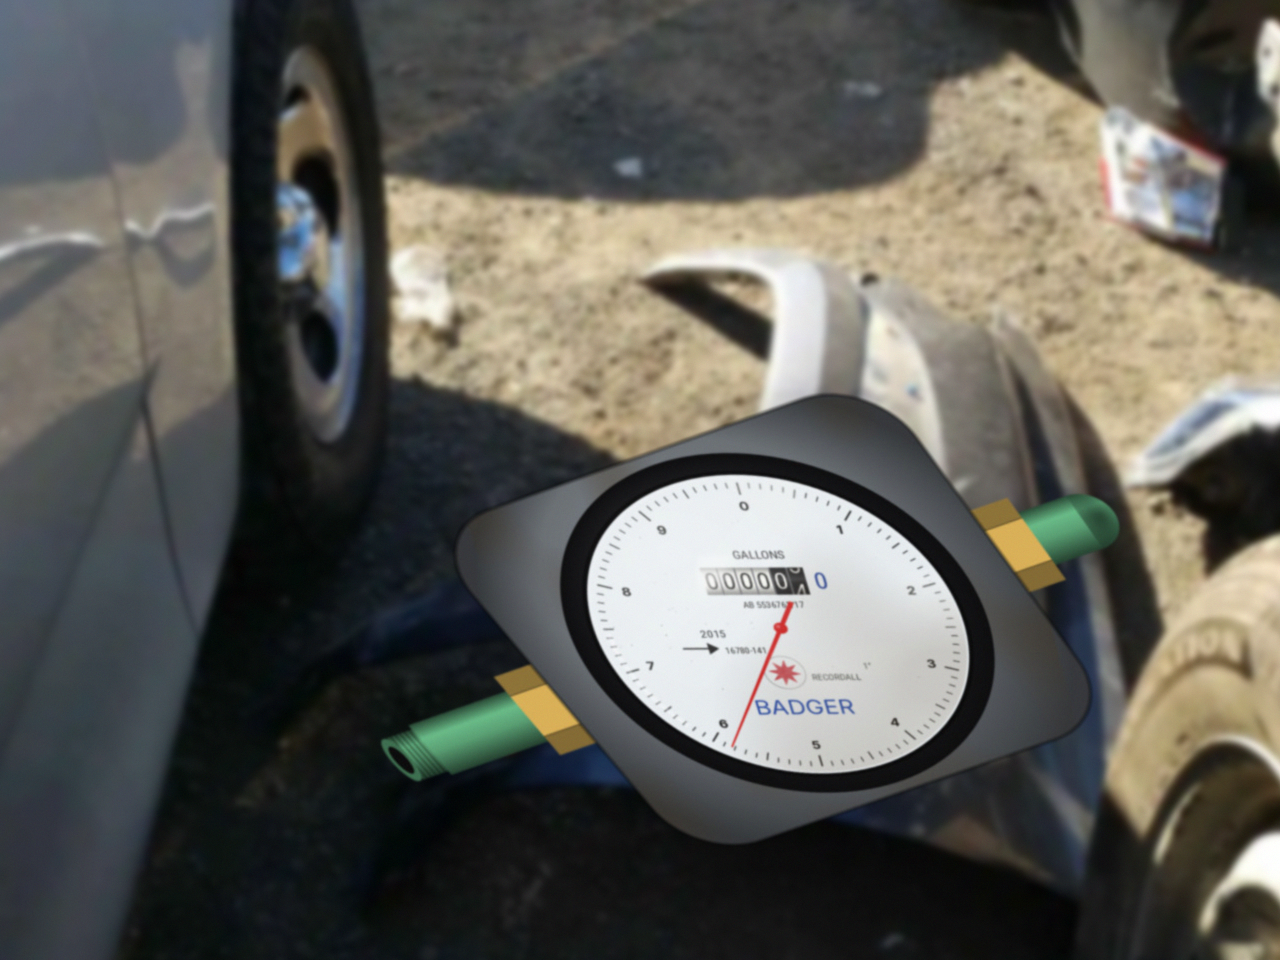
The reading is 35.8 gal
